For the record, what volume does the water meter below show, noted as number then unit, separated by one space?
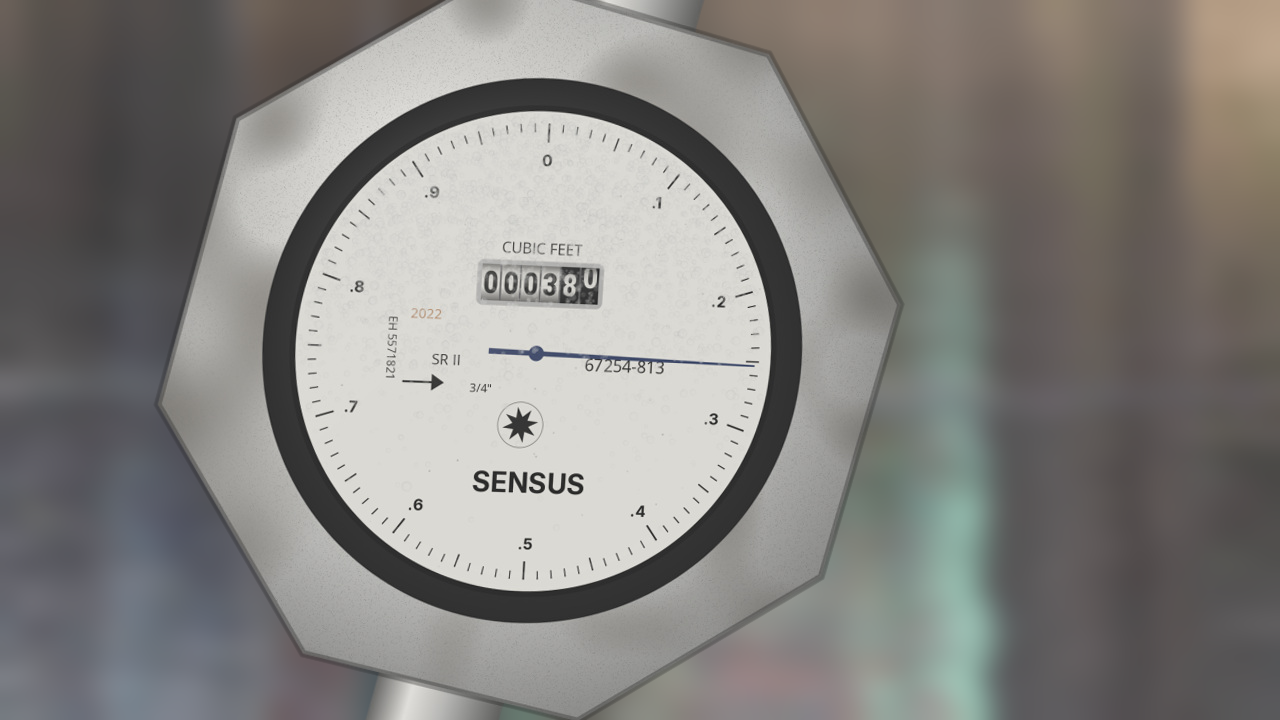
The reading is 380.25 ft³
